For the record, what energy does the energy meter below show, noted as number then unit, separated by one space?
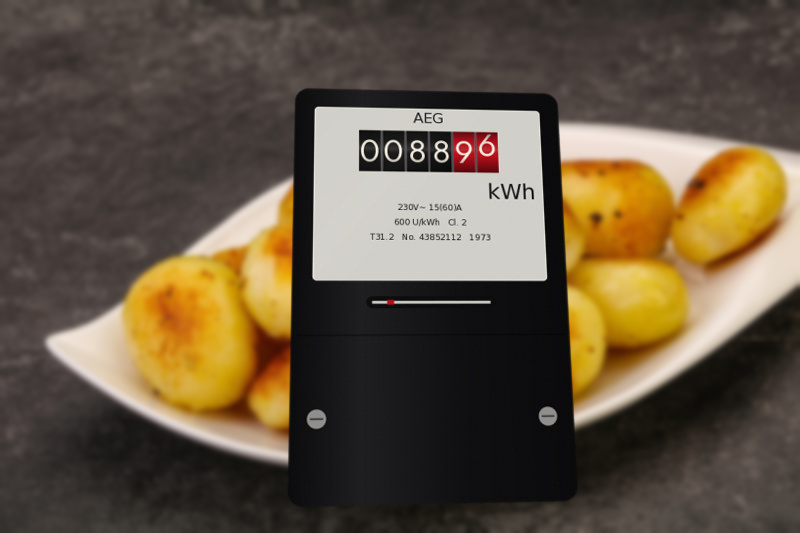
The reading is 88.96 kWh
